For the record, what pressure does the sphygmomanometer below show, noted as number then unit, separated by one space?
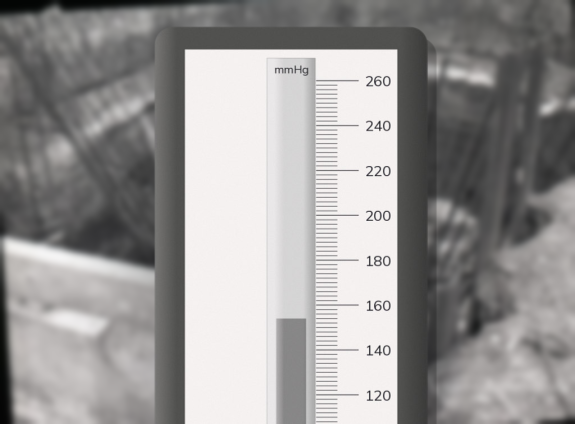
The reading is 154 mmHg
